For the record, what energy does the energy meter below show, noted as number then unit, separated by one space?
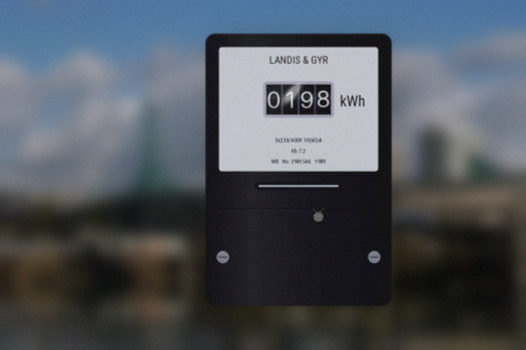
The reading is 198 kWh
